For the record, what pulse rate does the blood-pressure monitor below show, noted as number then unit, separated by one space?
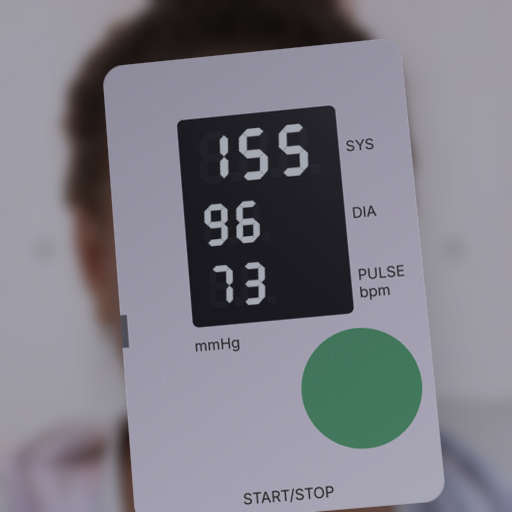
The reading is 73 bpm
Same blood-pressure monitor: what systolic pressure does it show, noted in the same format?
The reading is 155 mmHg
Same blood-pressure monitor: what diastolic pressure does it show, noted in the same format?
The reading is 96 mmHg
